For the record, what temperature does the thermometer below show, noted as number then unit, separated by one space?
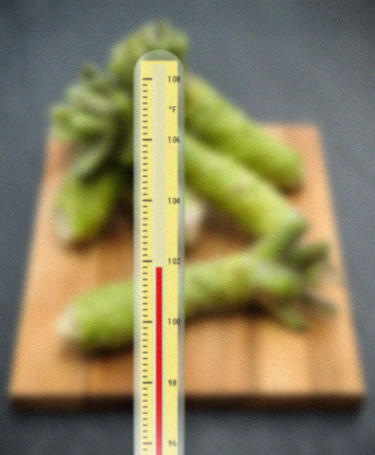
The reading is 101.8 °F
